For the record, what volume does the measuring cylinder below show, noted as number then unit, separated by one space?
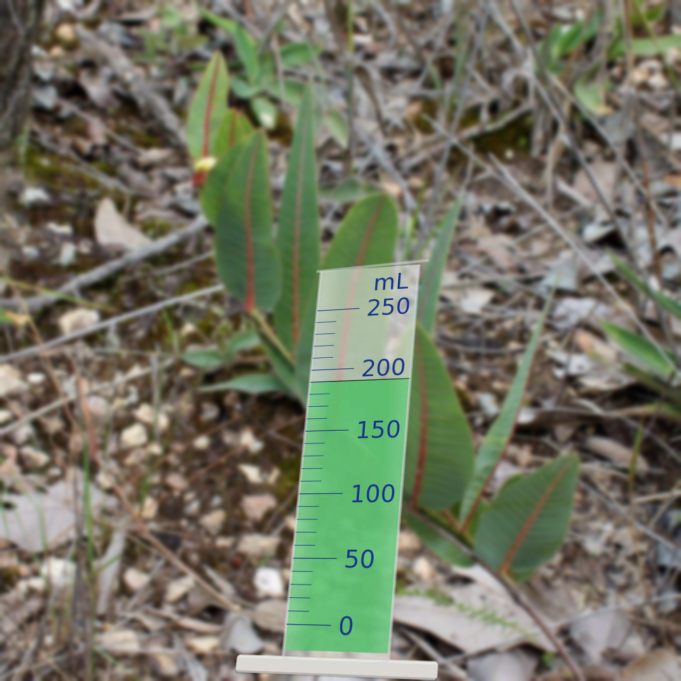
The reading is 190 mL
